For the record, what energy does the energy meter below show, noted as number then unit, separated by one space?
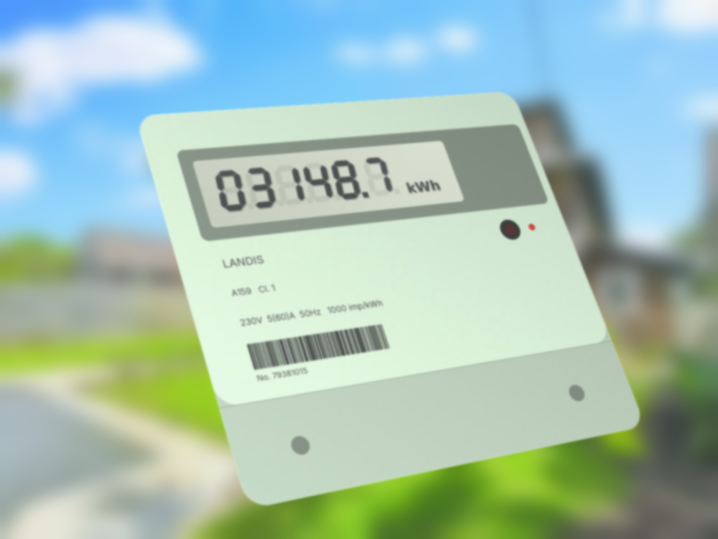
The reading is 3148.7 kWh
